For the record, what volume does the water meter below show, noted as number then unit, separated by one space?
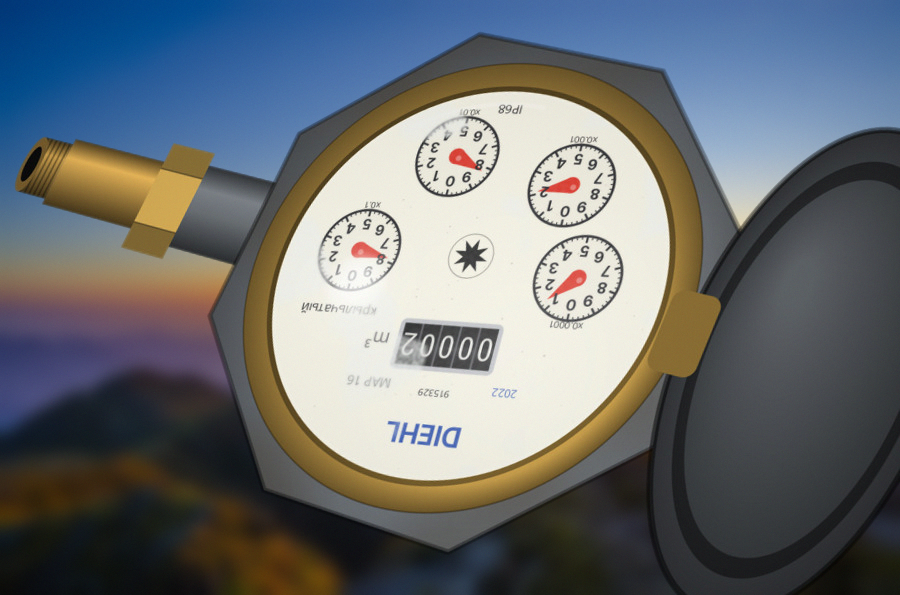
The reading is 2.7821 m³
